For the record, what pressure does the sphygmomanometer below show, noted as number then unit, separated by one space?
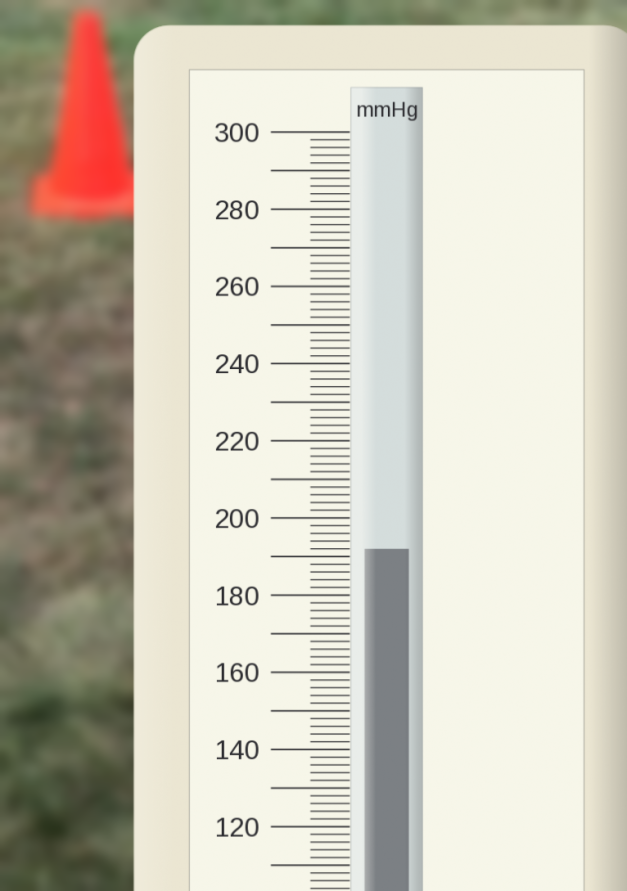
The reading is 192 mmHg
